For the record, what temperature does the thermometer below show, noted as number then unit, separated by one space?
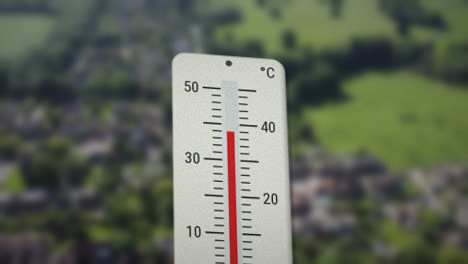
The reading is 38 °C
